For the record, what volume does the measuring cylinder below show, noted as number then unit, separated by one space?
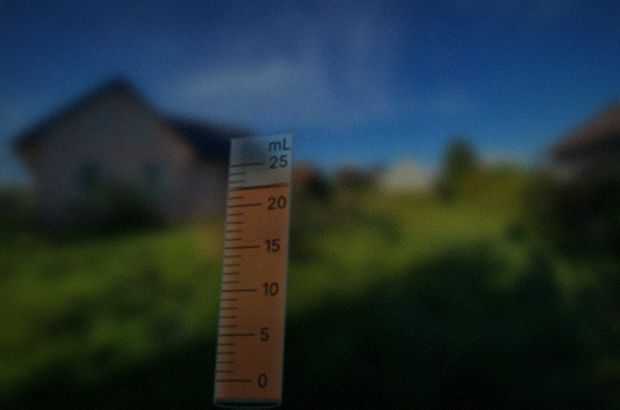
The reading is 22 mL
